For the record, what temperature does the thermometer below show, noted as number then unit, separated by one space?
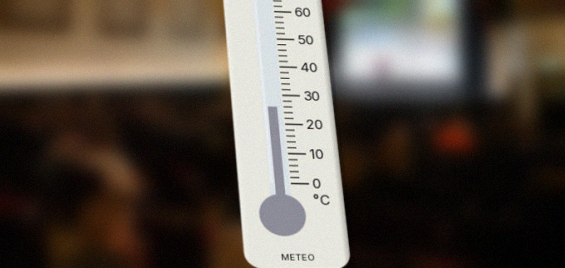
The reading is 26 °C
